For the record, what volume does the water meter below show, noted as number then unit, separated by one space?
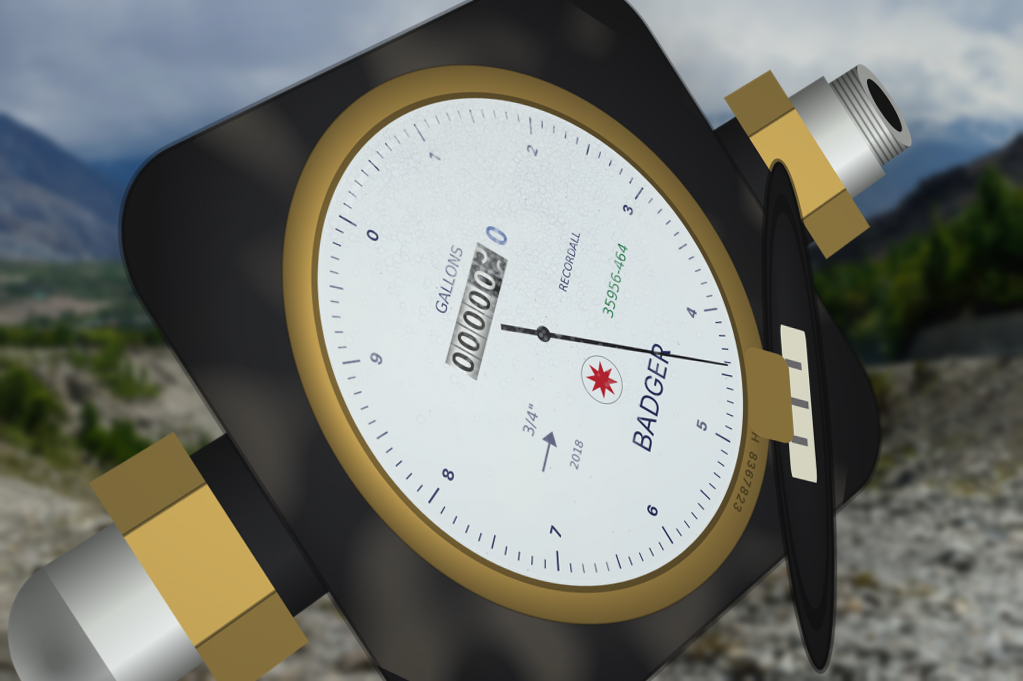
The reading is 54.4 gal
